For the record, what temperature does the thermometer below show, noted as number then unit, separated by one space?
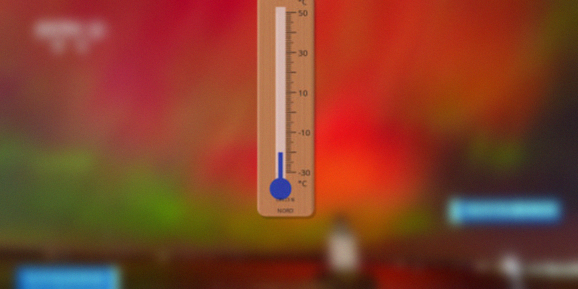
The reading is -20 °C
